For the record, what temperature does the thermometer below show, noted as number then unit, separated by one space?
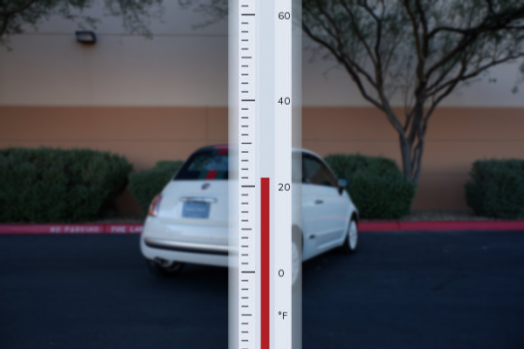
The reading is 22 °F
